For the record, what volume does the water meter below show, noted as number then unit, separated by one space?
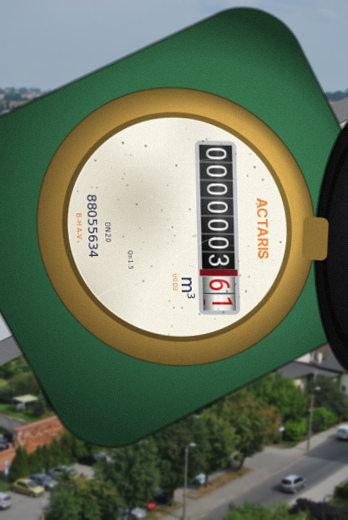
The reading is 3.61 m³
